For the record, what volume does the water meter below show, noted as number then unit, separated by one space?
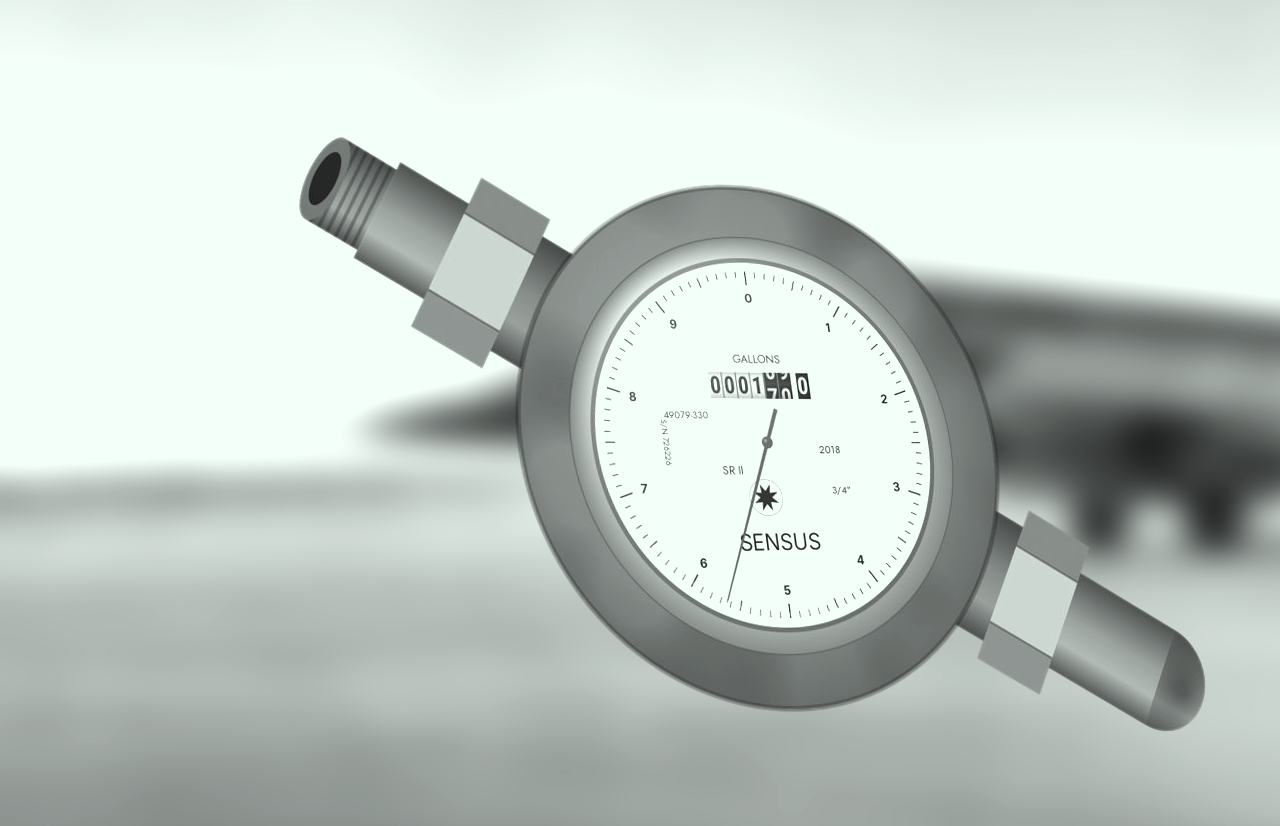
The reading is 1695.6 gal
